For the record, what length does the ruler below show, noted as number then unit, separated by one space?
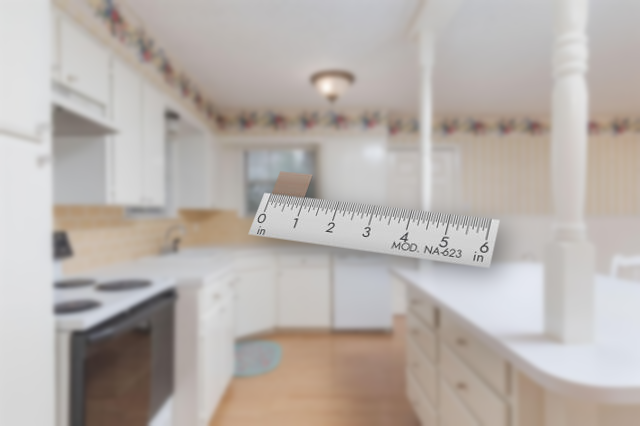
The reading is 1 in
